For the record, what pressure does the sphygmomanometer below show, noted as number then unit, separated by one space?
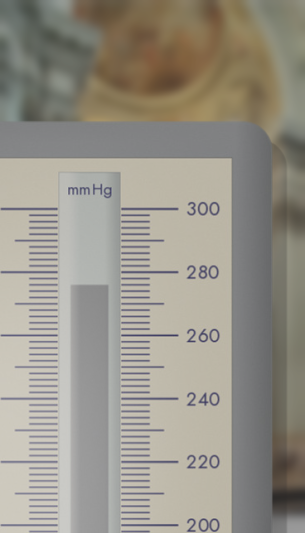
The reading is 276 mmHg
